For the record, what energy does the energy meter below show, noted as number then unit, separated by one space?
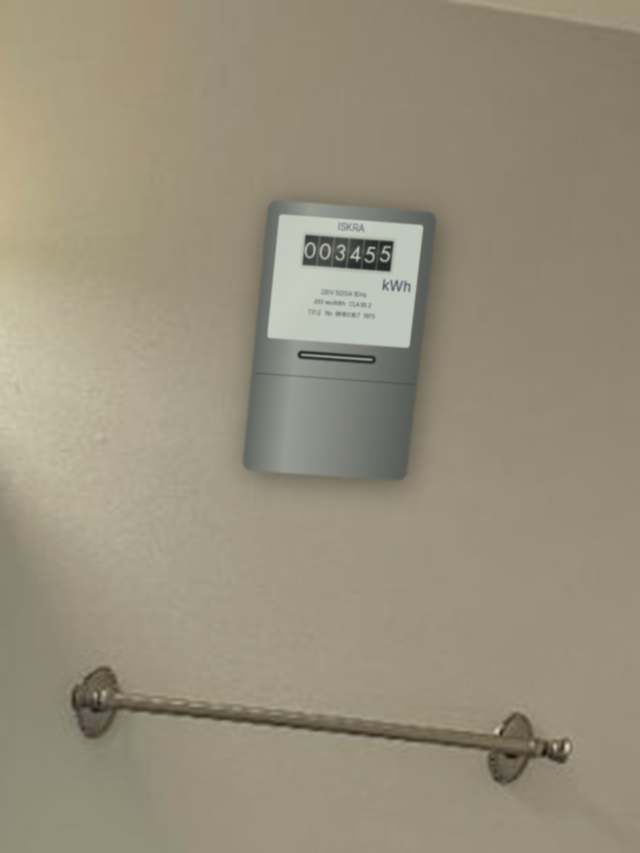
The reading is 3455 kWh
